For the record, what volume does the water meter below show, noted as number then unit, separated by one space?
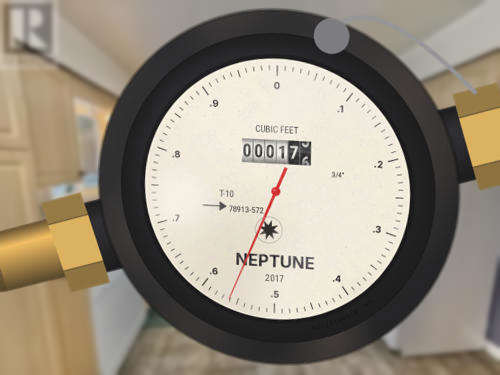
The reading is 175.56 ft³
